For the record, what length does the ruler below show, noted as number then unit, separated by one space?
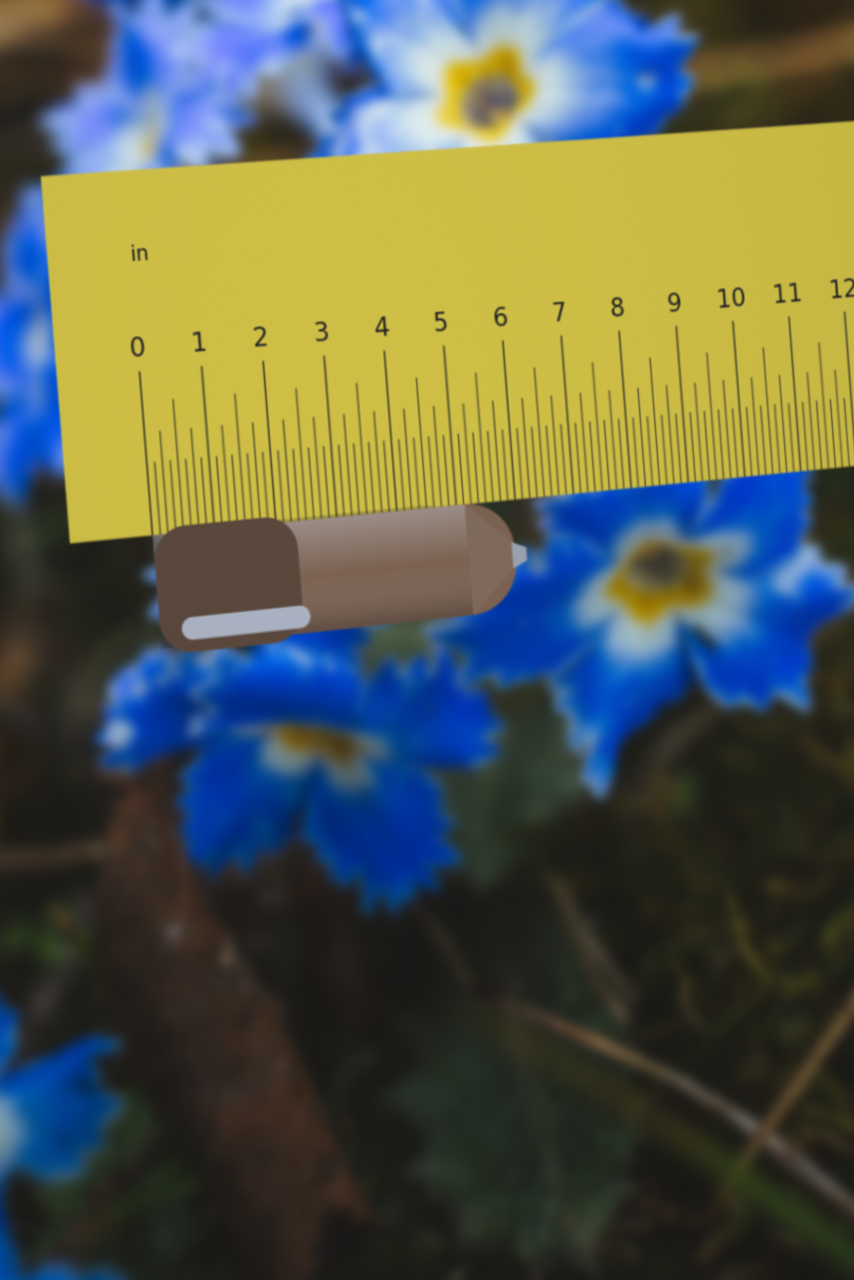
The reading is 6.125 in
